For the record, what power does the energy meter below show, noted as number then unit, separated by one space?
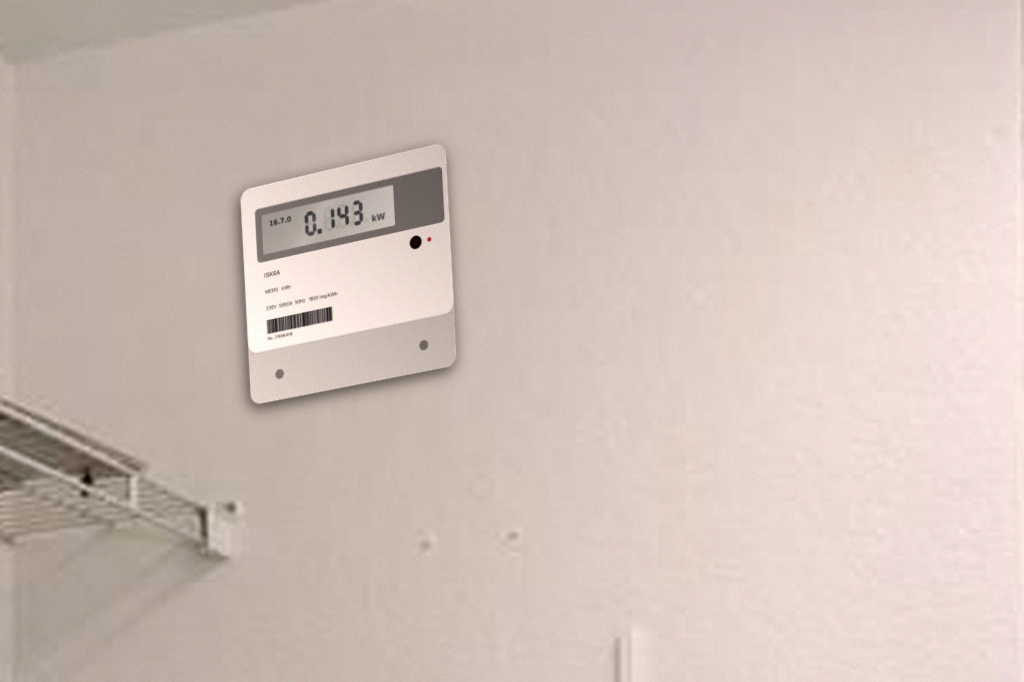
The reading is 0.143 kW
